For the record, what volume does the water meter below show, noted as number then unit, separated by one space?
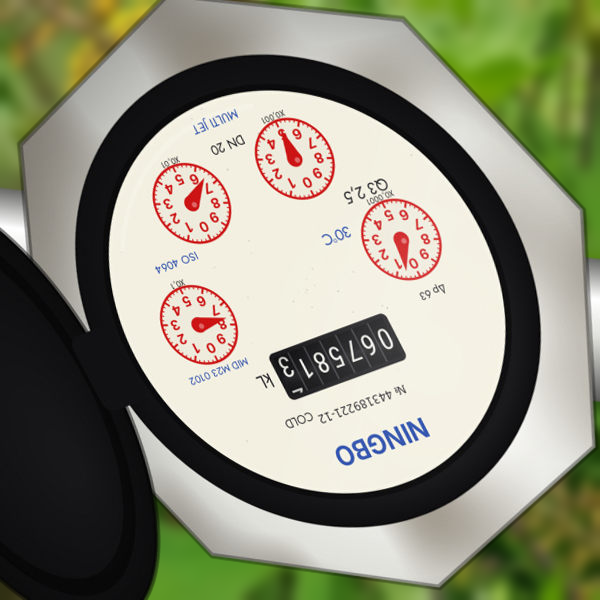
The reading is 675812.7650 kL
